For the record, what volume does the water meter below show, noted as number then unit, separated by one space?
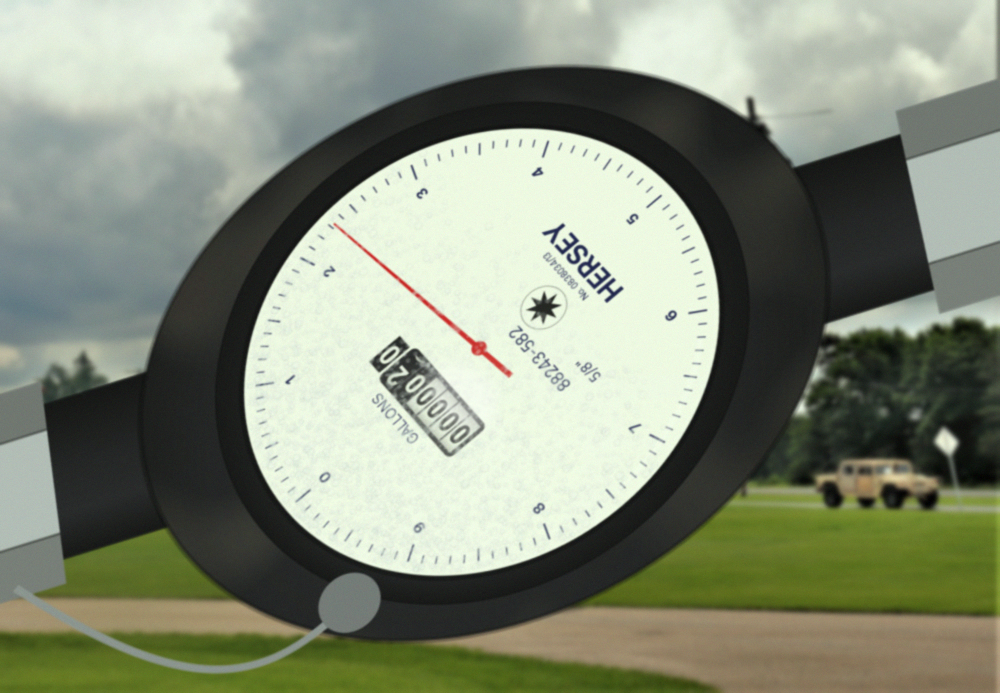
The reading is 22.3 gal
